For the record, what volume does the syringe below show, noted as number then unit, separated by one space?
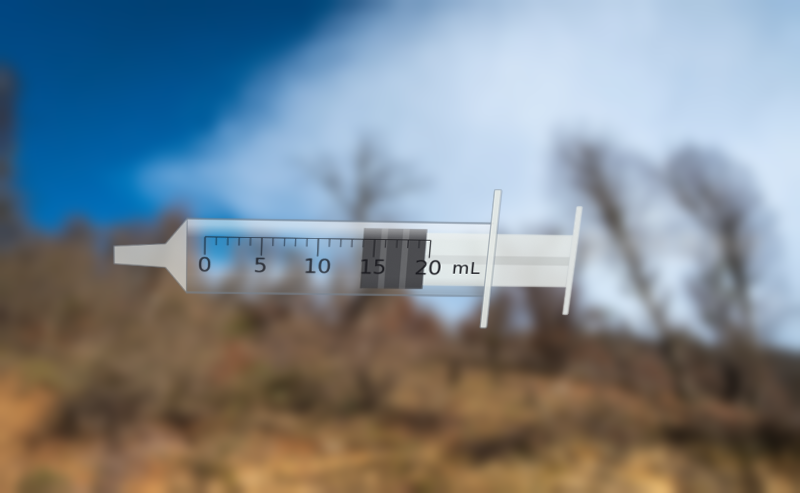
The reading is 14 mL
